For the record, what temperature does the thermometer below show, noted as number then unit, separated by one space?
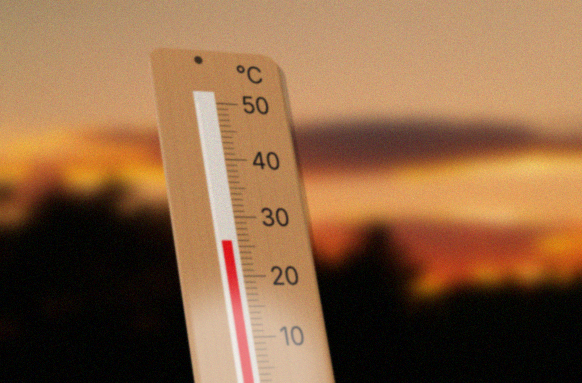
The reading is 26 °C
